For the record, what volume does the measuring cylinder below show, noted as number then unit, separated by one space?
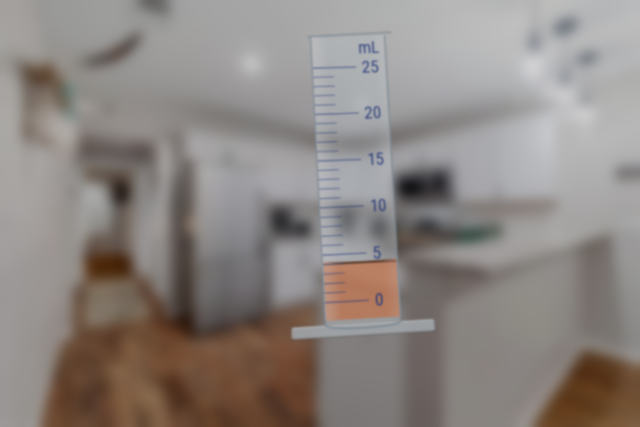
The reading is 4 mL
